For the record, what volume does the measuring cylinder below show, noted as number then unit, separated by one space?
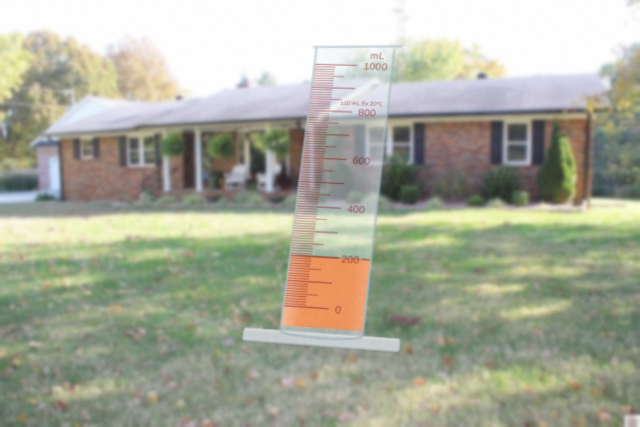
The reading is 200 mL
